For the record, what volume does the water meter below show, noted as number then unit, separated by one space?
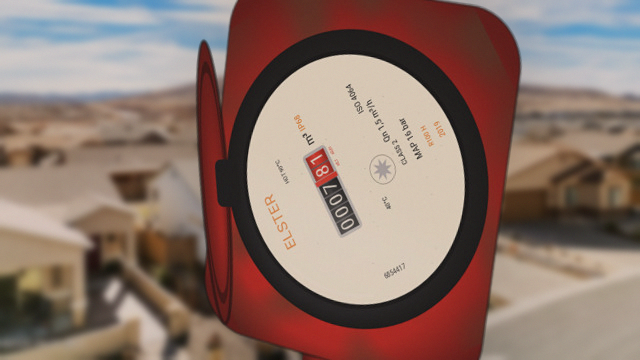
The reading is 7.81 m³
